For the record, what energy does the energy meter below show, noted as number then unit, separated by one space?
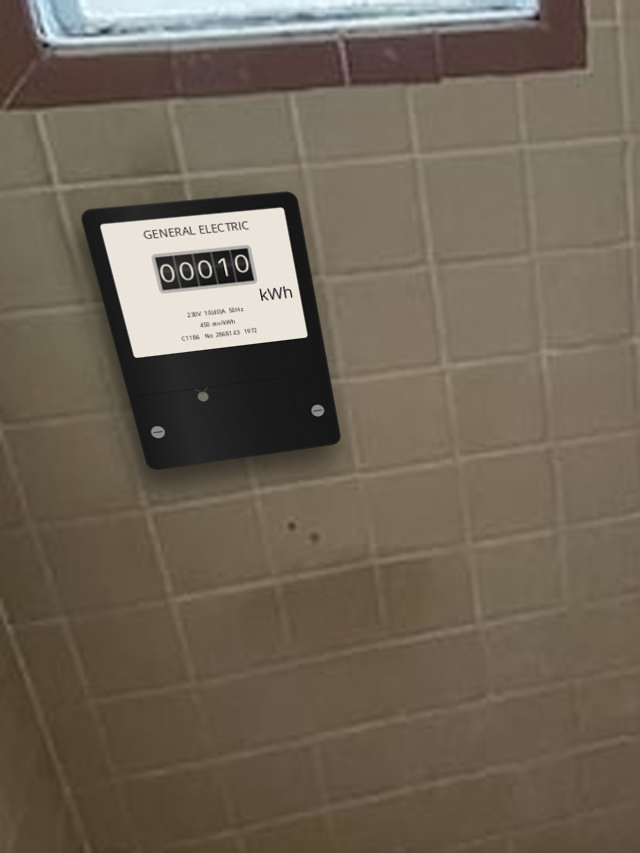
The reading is 10 kWh
